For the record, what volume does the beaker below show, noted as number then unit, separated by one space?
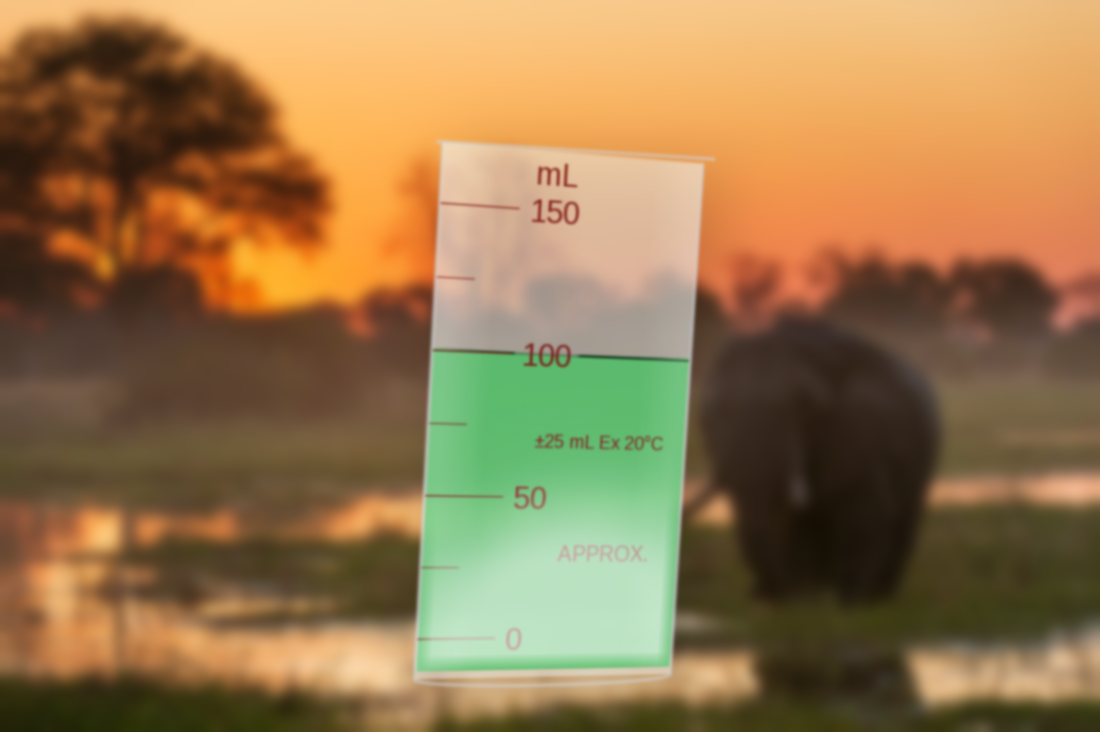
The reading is 100 mL
